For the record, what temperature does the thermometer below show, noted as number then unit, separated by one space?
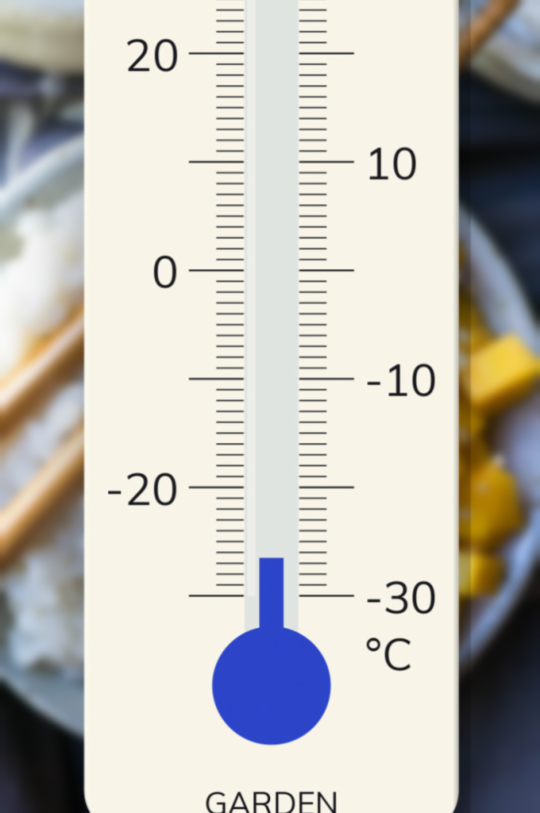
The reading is -26.5 °C
